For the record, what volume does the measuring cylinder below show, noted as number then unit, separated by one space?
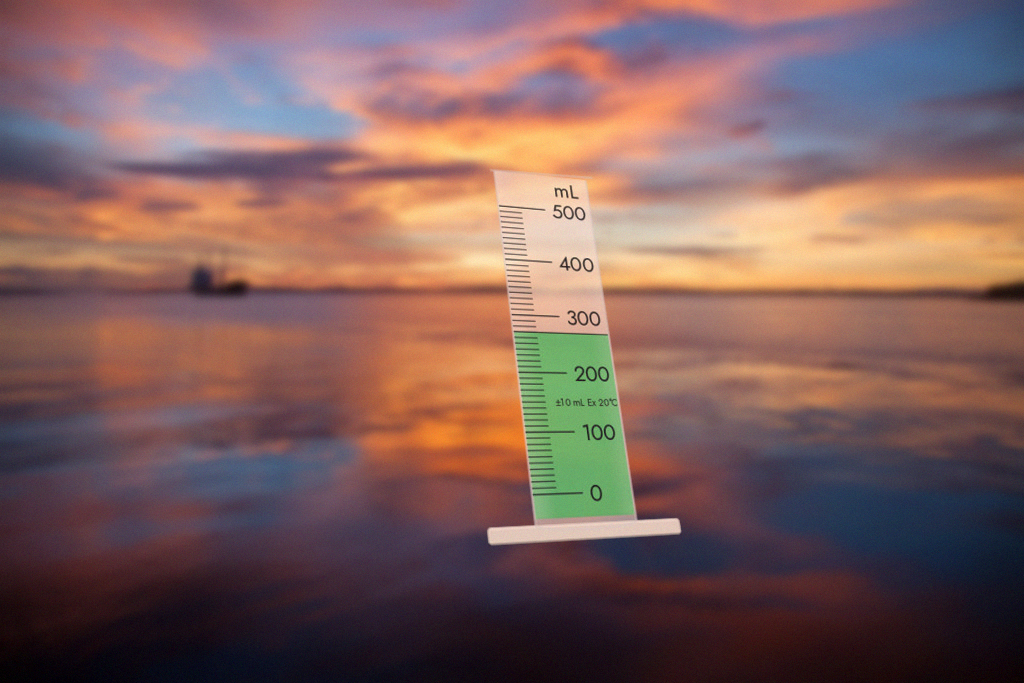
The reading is 270 mL
